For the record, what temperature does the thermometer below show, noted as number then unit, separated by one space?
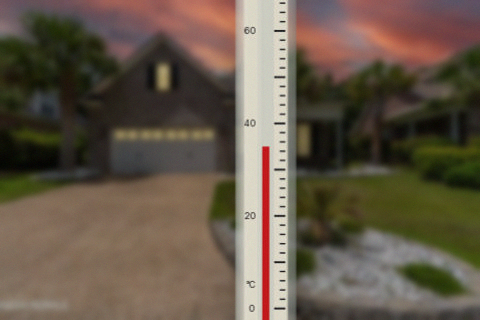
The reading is 35 °C
